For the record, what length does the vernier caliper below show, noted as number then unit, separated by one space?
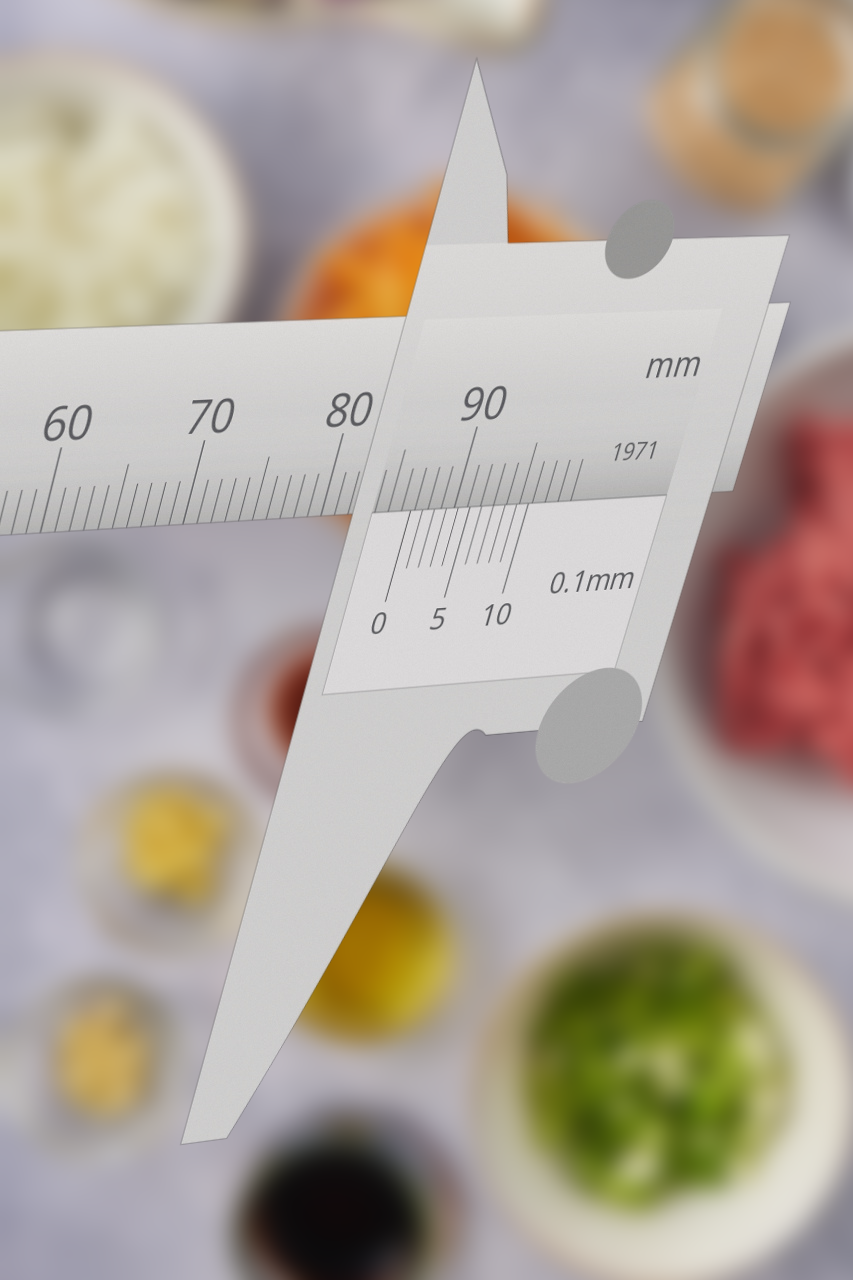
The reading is 86.7 mm
